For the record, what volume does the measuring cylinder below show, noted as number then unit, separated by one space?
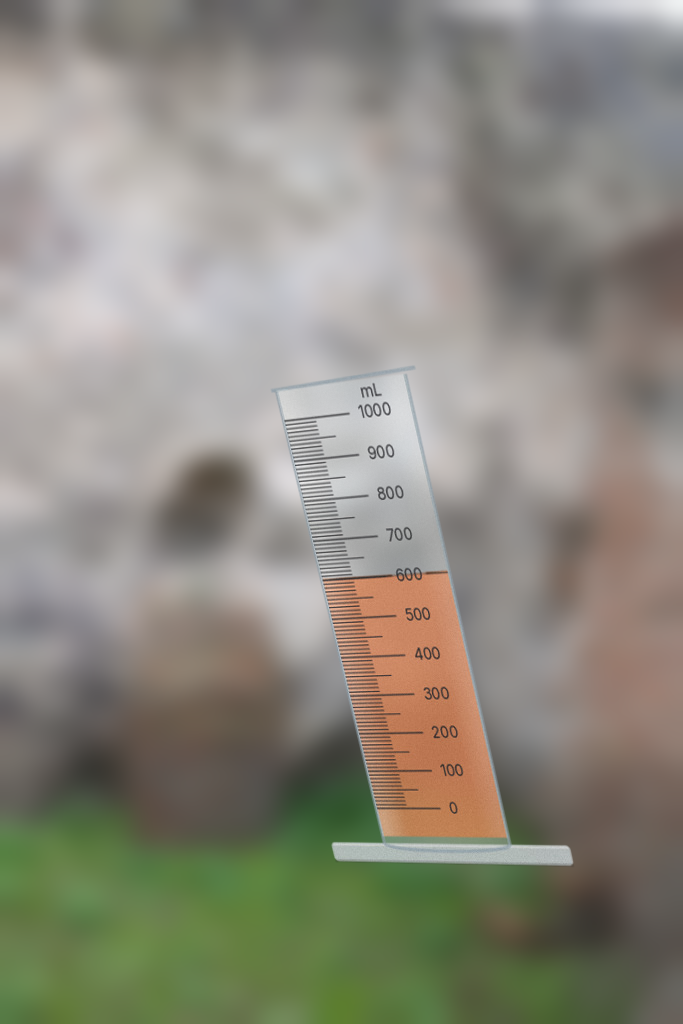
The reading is 600 mL
